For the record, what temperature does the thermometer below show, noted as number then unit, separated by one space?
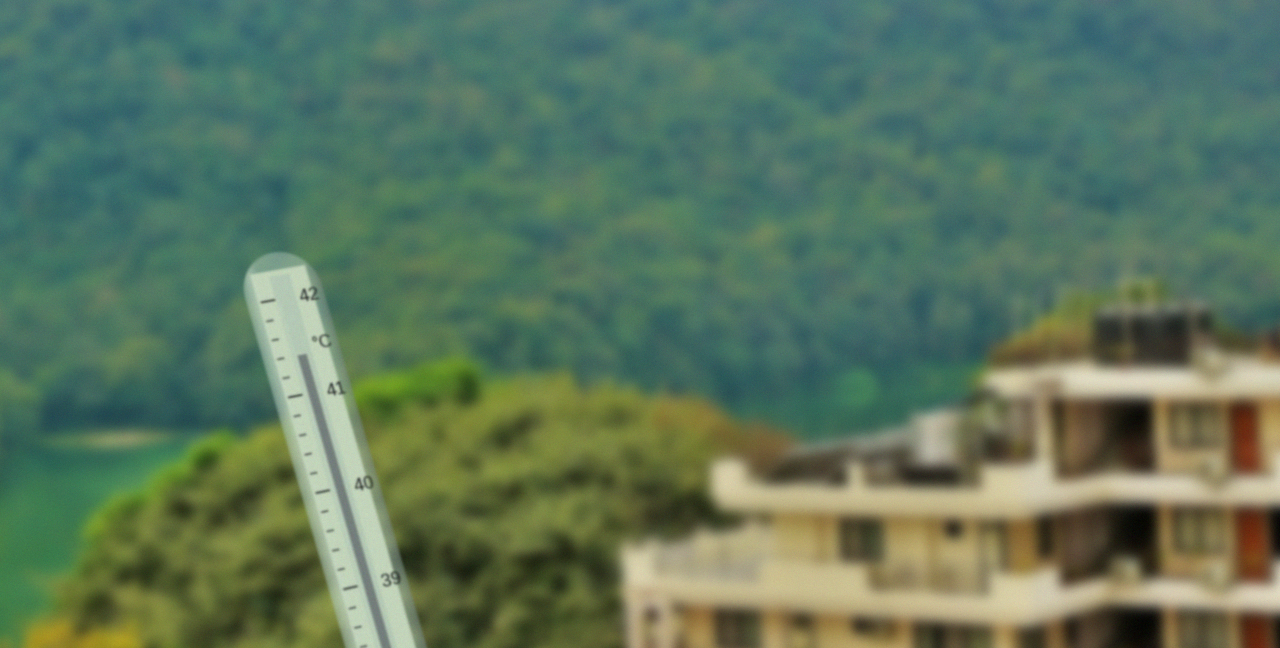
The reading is 41.4 °C
